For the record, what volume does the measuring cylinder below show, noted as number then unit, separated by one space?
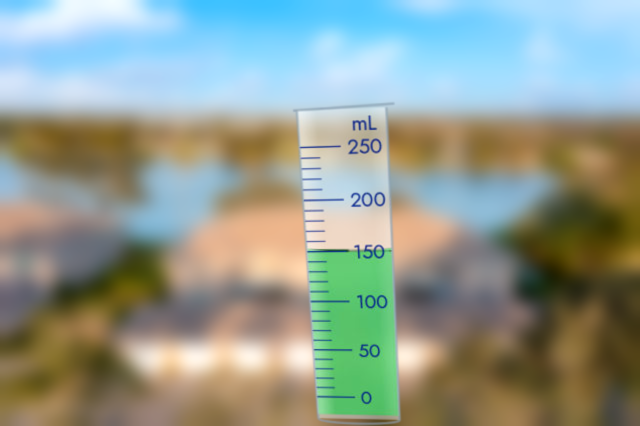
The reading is 150 mL
